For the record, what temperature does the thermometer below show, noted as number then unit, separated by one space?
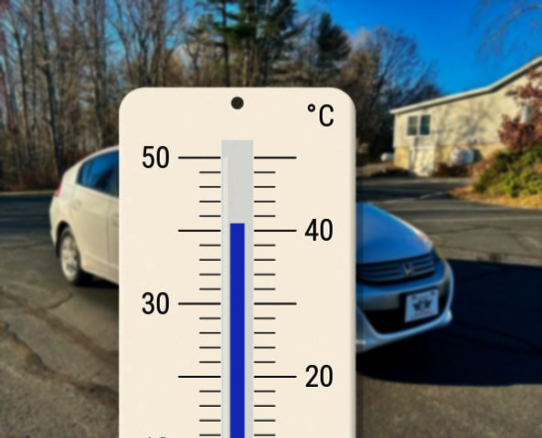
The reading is 41 °C
